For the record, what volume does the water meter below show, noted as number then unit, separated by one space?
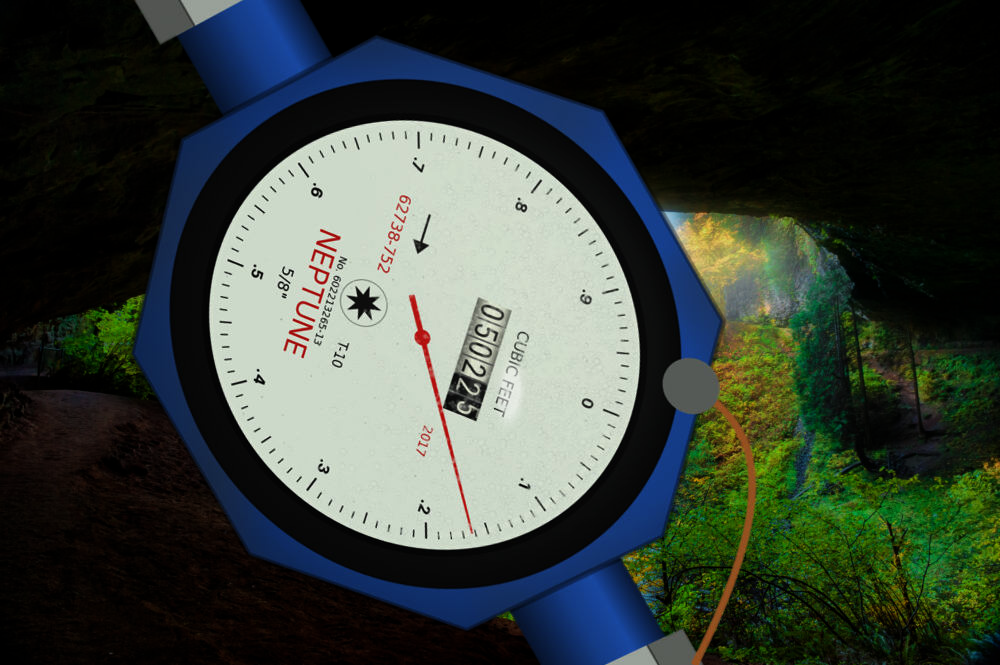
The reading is 50225.16 ft³
